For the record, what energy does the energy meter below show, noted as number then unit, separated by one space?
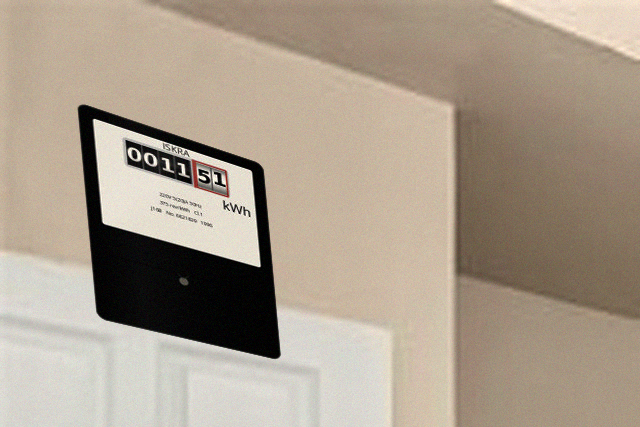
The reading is 11.51 kWh
